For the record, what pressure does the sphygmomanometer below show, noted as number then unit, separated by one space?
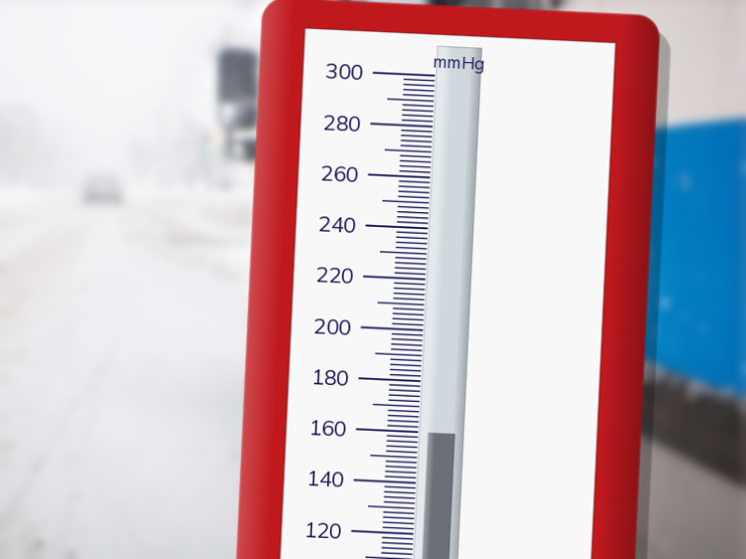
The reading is 160 mmHg
